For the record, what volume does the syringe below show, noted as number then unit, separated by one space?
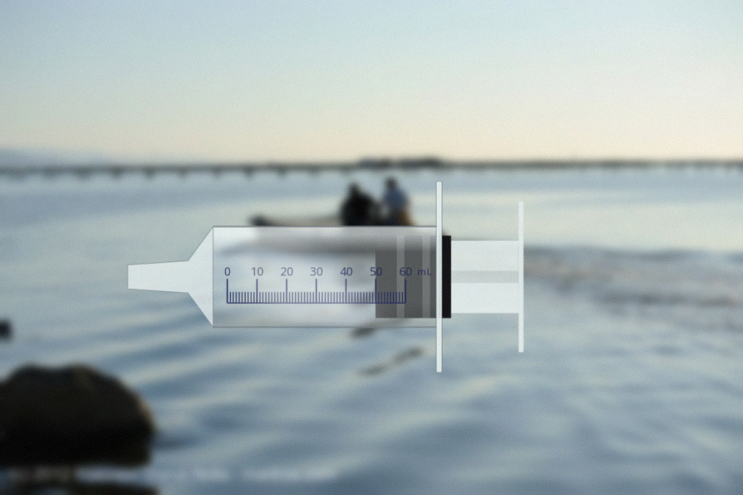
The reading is 50 mL
